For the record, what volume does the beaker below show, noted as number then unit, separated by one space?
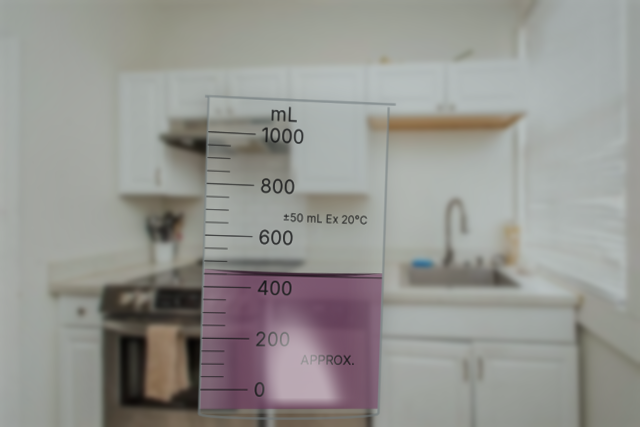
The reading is 450 mL
